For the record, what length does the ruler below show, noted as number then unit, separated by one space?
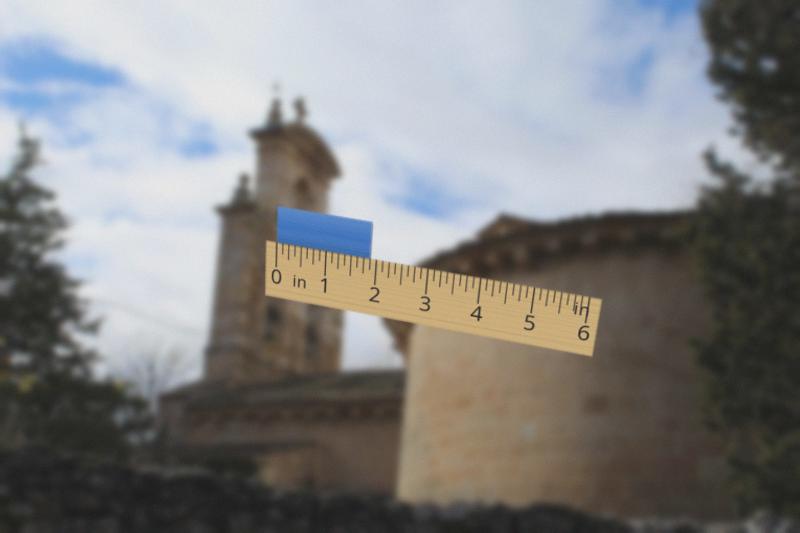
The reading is 1.875 in
